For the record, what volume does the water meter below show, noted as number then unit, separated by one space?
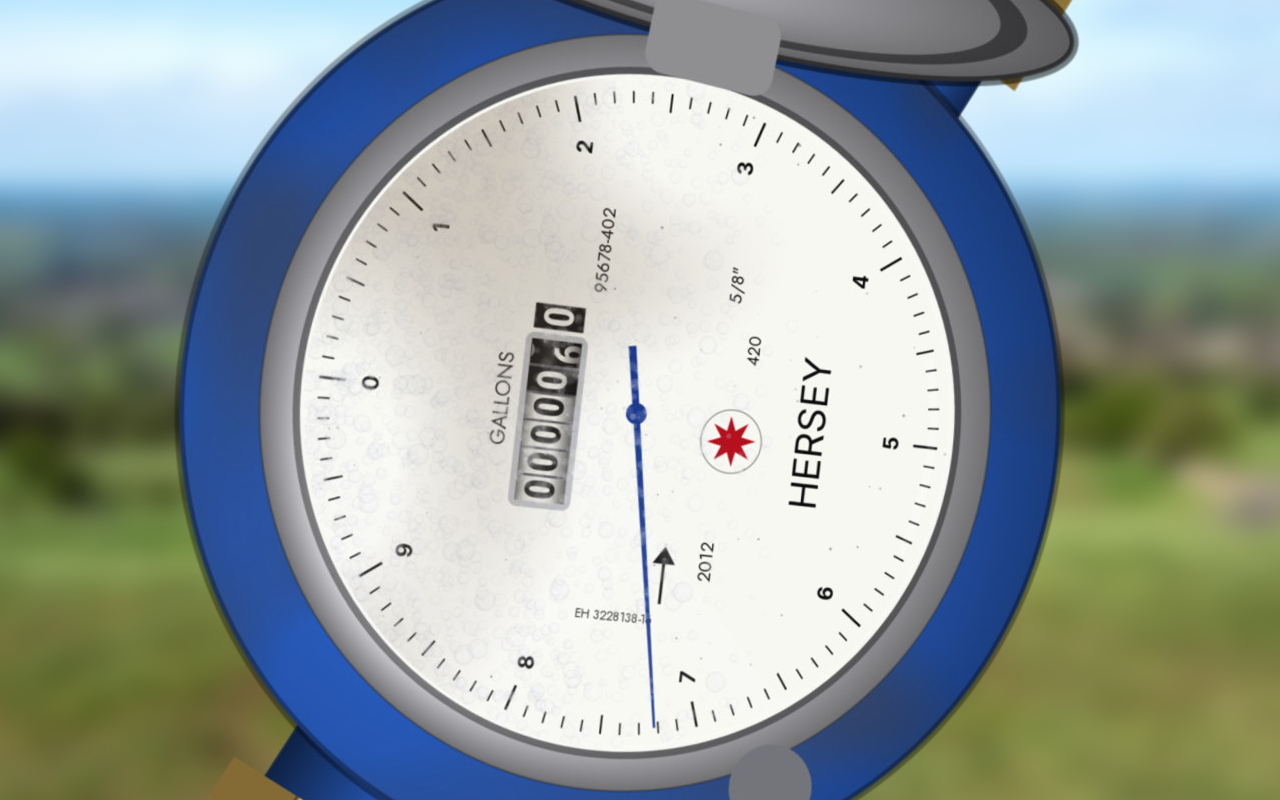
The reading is 57.2 gal
